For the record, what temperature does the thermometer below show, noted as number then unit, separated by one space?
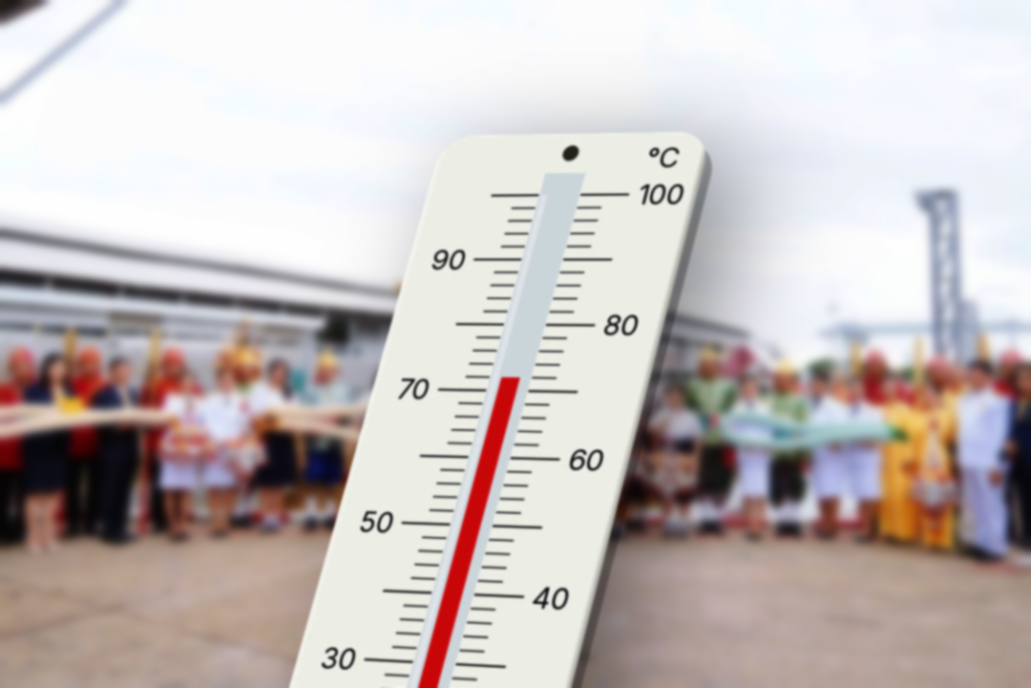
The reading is 72 °C
